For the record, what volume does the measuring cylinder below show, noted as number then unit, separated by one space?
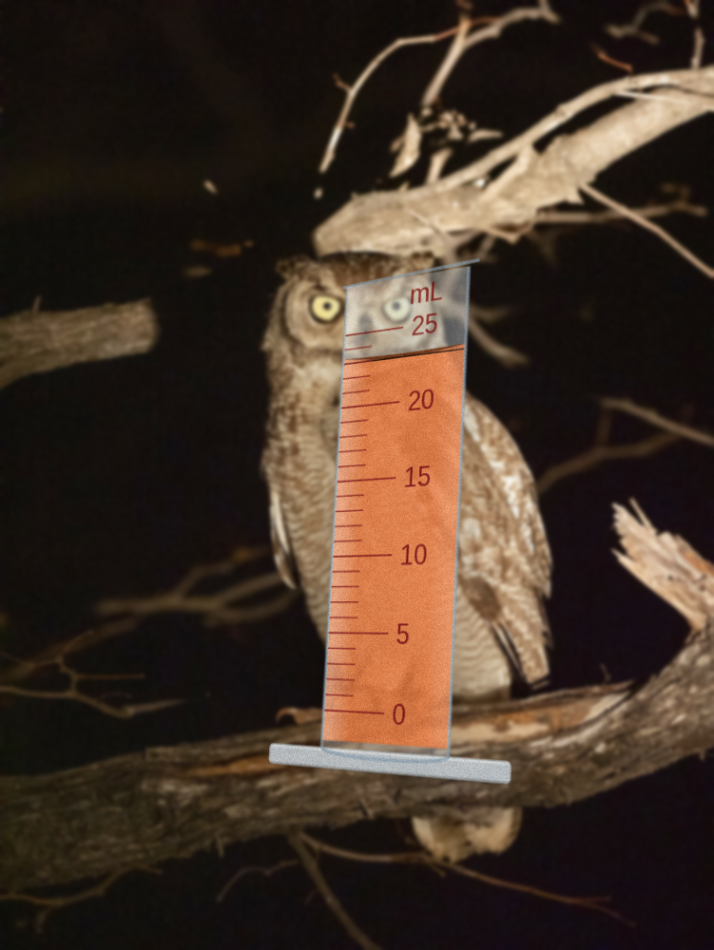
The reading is 23 mL
